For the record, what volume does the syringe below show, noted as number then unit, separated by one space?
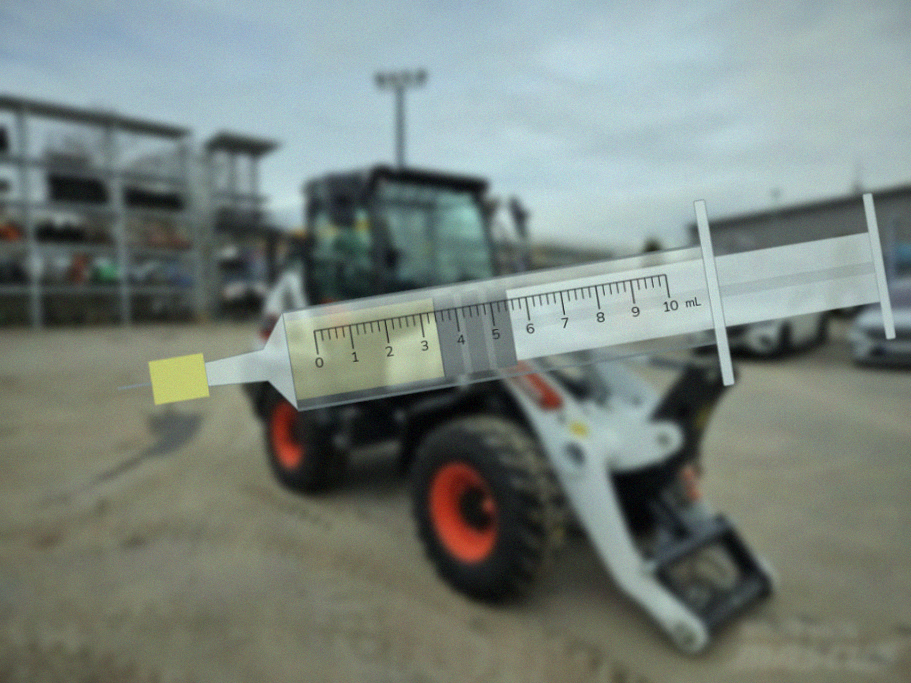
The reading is 3.4 mL
